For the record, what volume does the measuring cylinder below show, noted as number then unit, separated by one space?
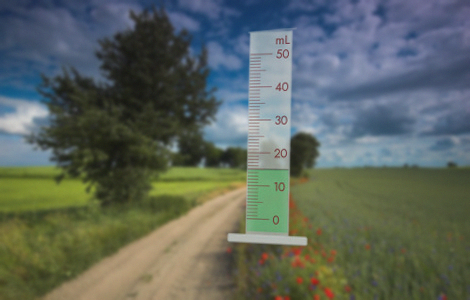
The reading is 15 mL
